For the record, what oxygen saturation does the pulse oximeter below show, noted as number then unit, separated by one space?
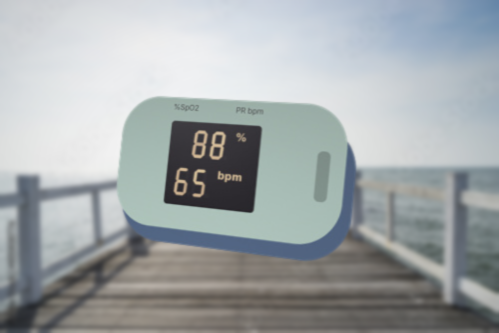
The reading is 88 %
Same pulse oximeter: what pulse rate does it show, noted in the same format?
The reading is 65 bpm
